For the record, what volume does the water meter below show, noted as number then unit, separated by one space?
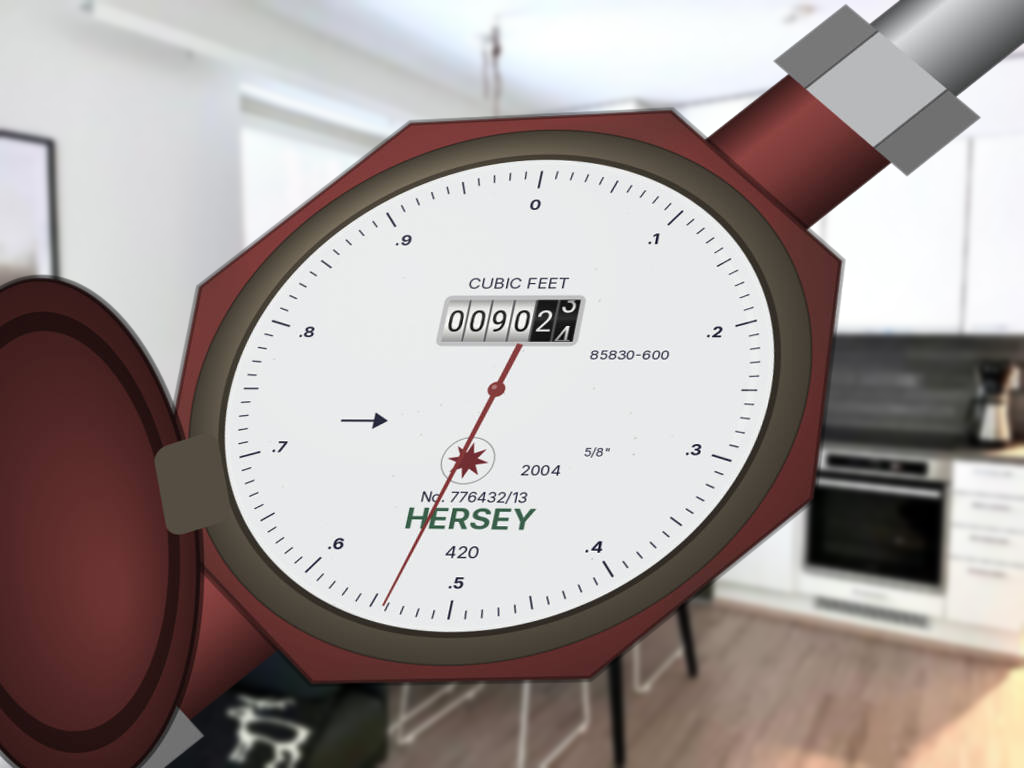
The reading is 9023.54 ft³
